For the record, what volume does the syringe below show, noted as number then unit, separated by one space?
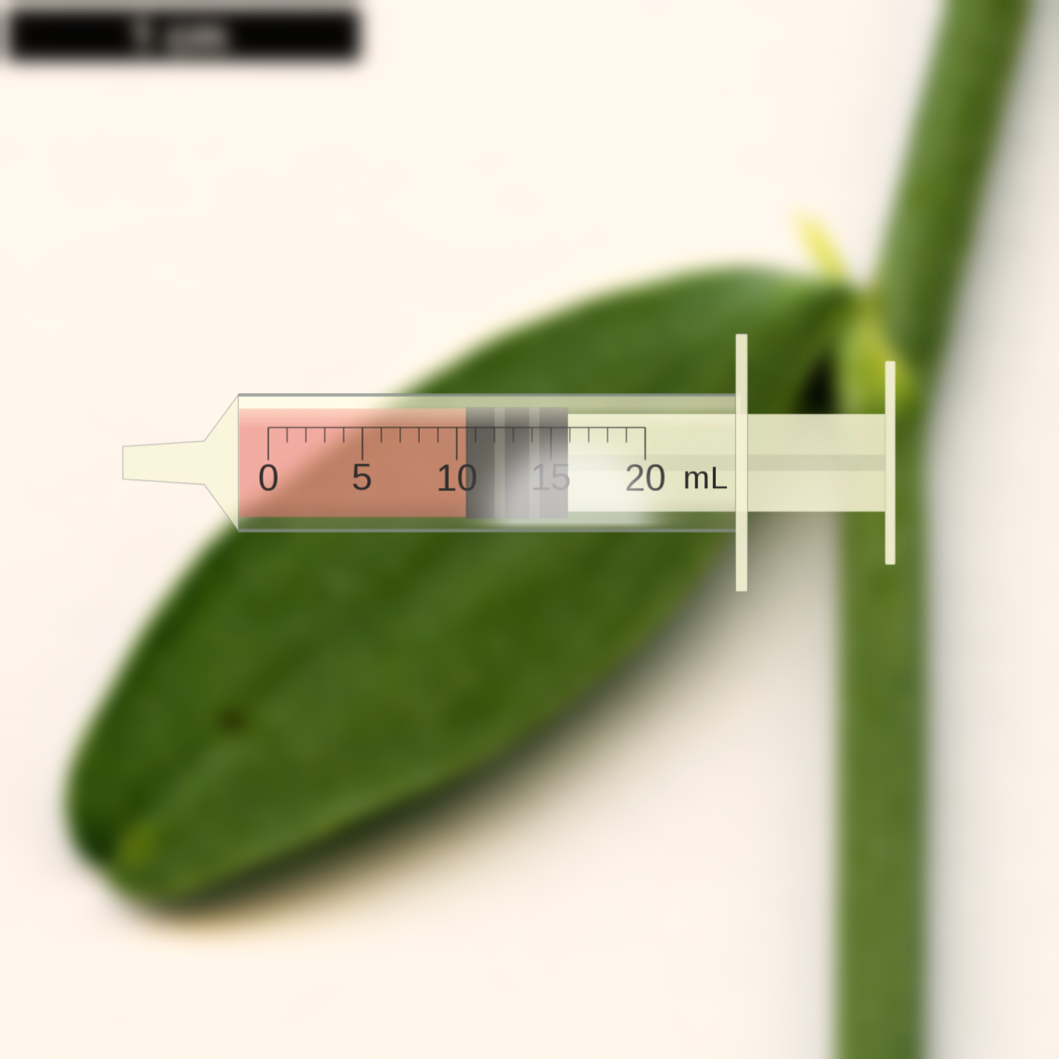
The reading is 10.5 mL
